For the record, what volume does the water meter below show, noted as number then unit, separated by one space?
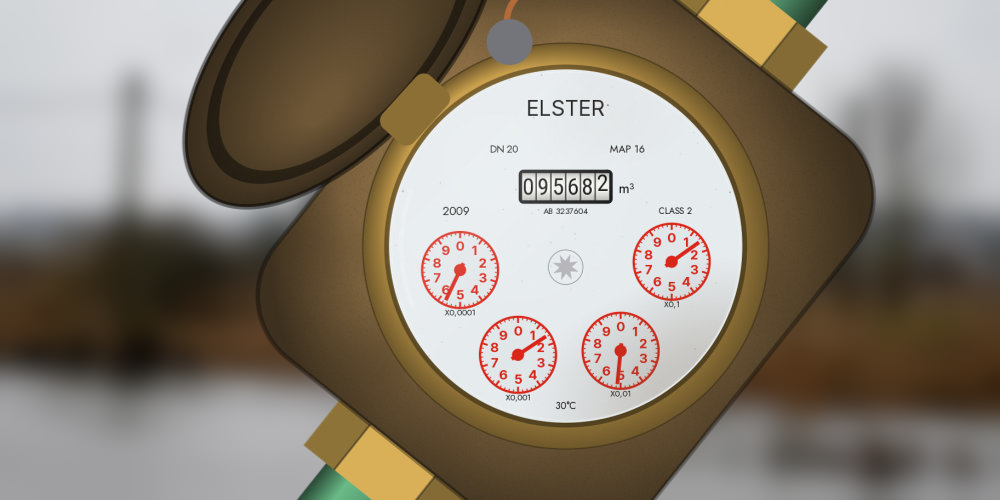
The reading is 95682.1515 m³
